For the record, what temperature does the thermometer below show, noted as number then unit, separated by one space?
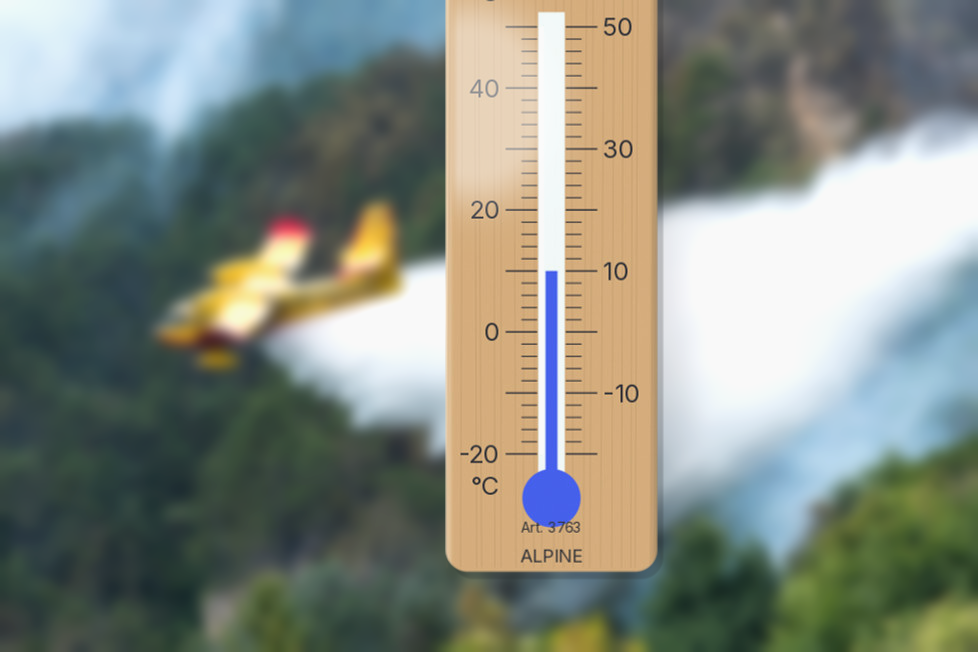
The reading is 10 °C
